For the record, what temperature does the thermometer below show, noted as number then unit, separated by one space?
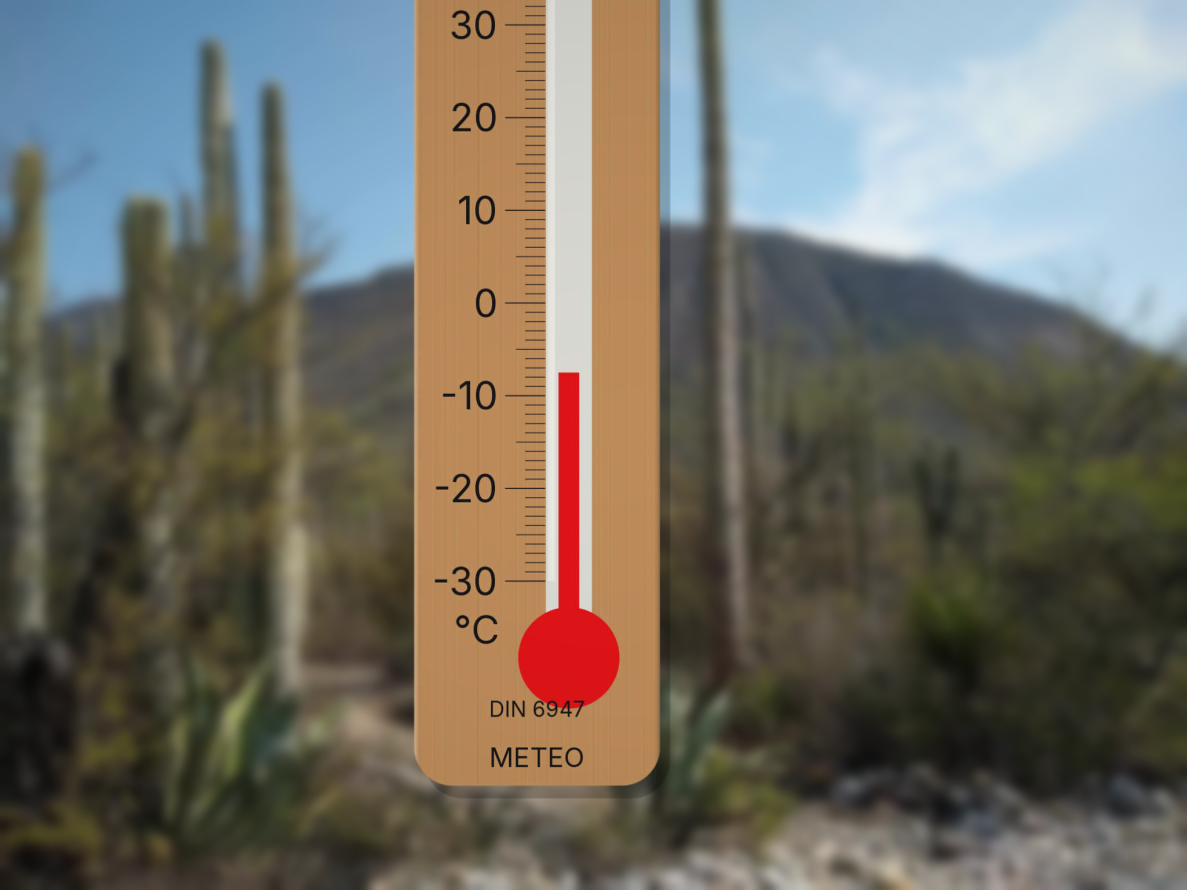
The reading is -7.5 °C
